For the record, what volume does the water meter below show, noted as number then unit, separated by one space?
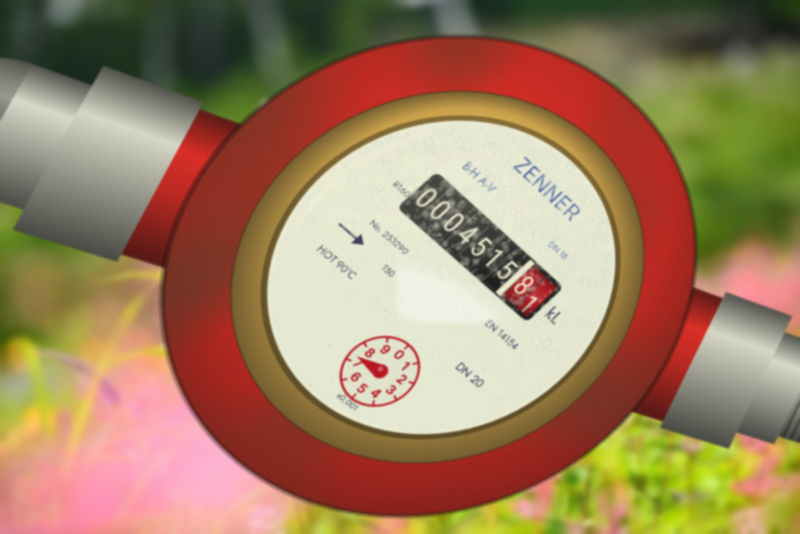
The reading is 4515.807 kL
